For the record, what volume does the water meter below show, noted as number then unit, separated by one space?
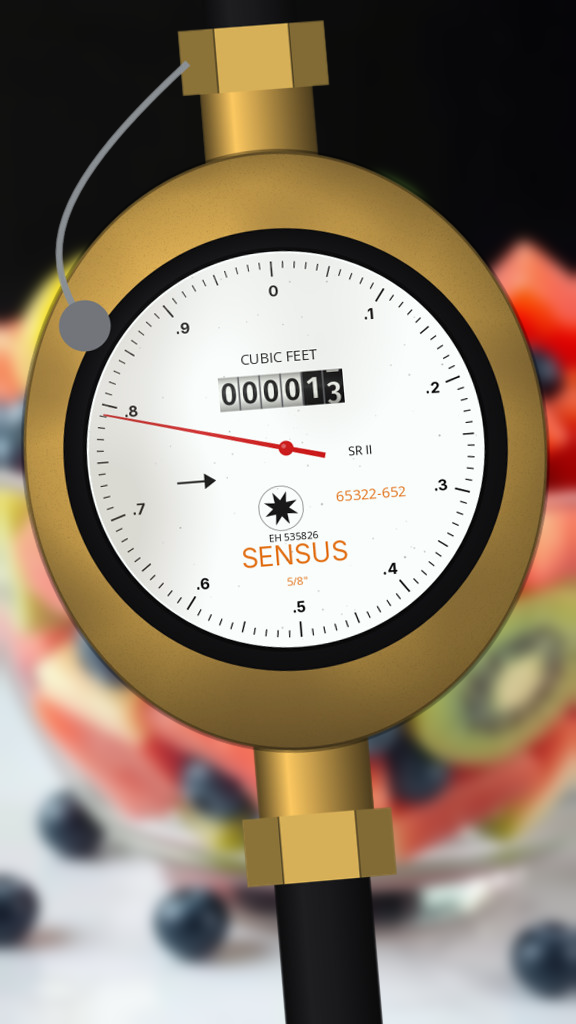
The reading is 12.79 ft³
